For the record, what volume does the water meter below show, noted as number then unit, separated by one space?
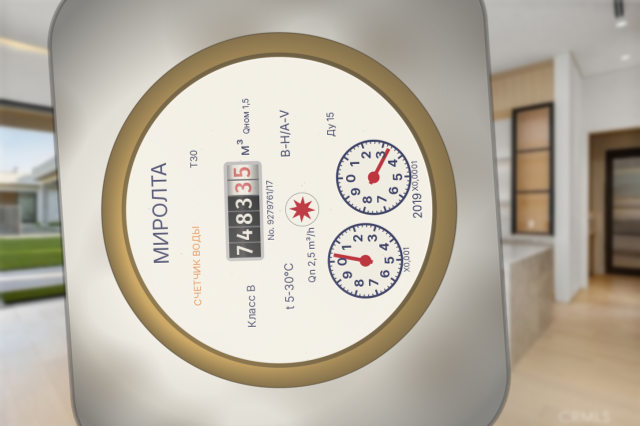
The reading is 7483.3503 m³
